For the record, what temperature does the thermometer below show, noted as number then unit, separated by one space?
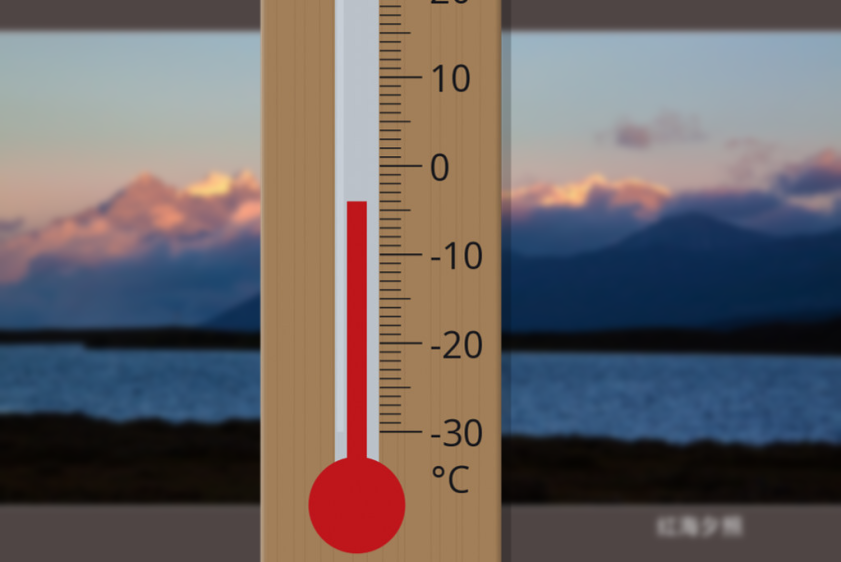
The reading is -4 °C
